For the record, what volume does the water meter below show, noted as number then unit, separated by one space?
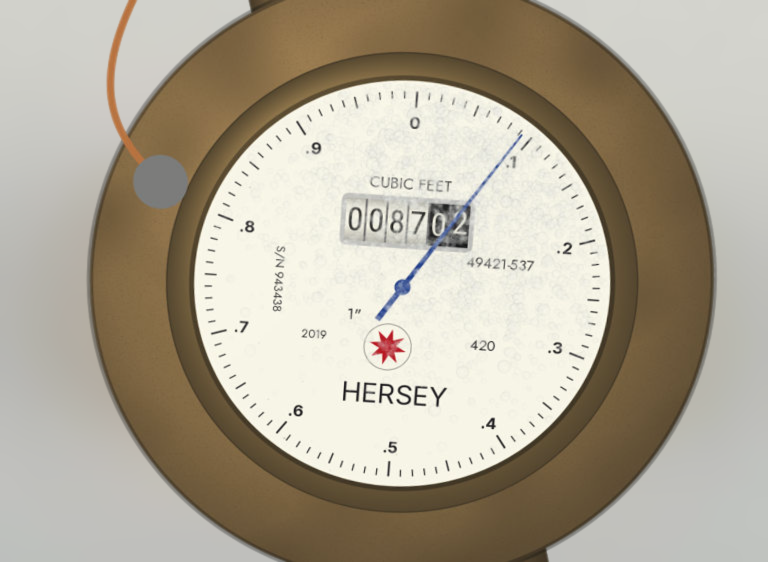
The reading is 8702.09 ft³
